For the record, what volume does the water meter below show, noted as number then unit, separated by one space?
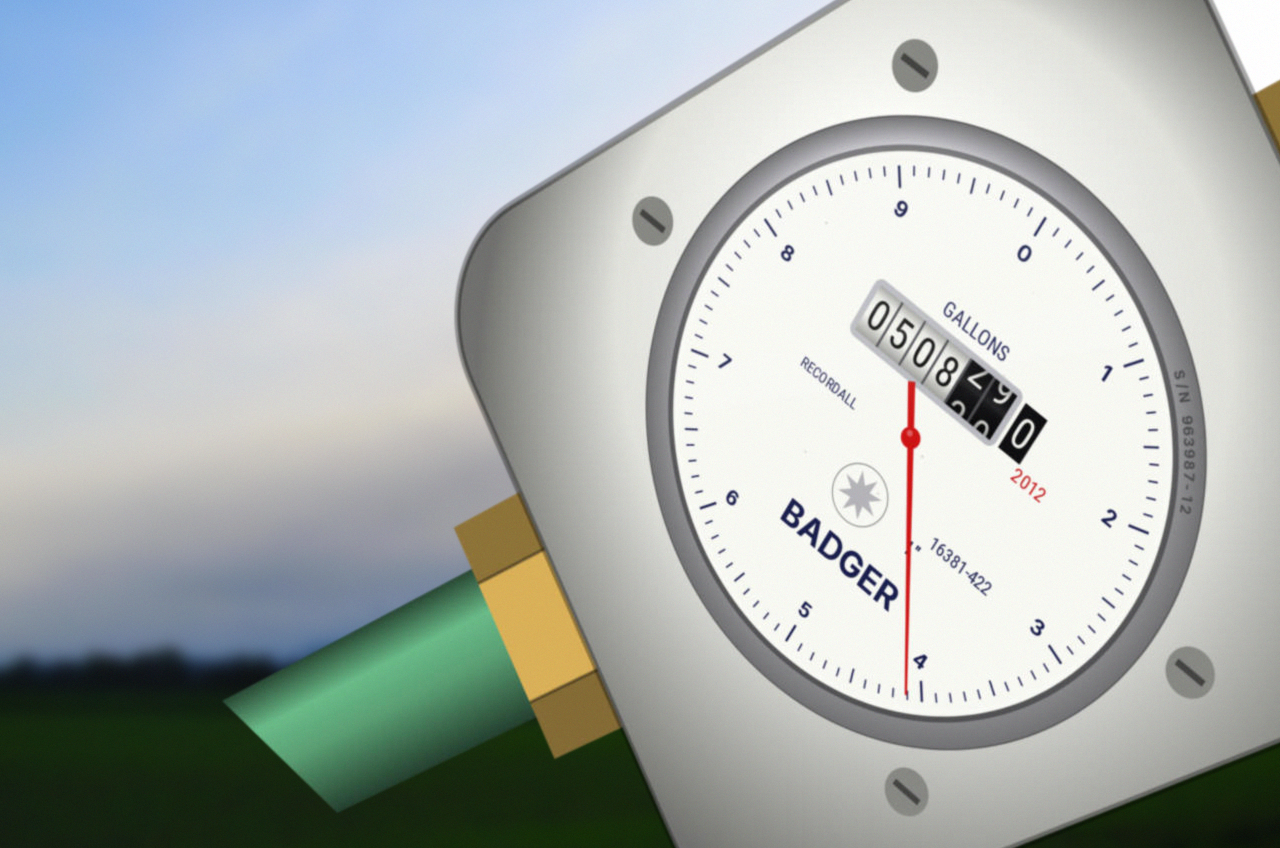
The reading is 508294.1 gal
